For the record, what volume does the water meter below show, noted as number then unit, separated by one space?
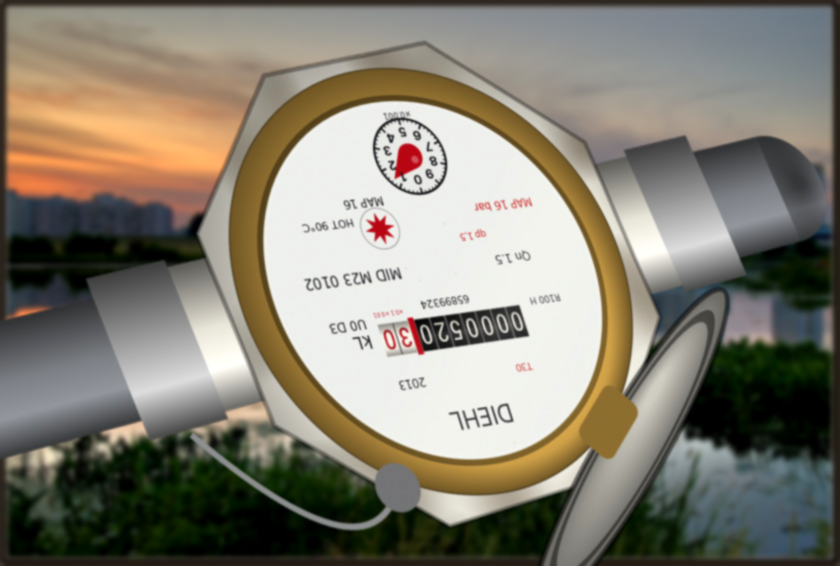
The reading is 520.301 kL
